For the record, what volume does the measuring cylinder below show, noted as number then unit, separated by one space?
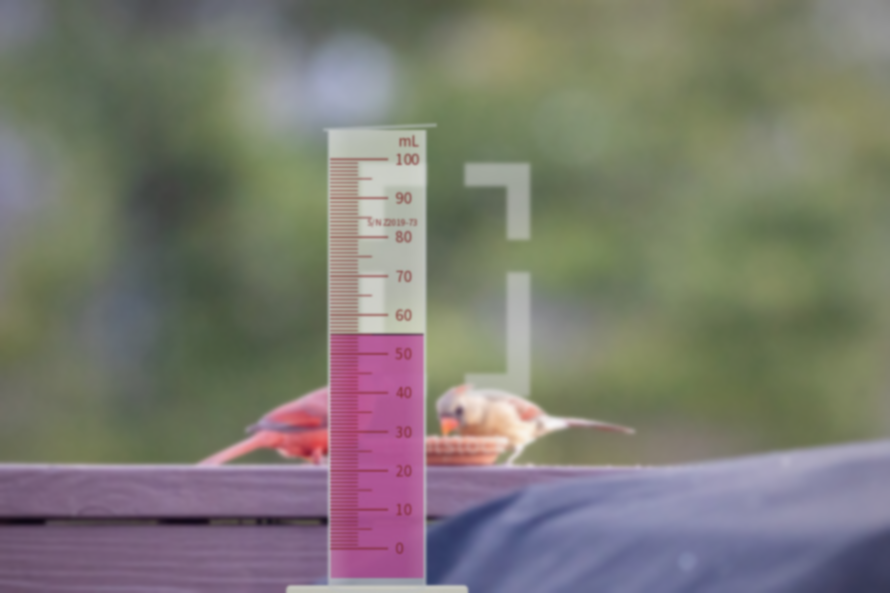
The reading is 55 mL
